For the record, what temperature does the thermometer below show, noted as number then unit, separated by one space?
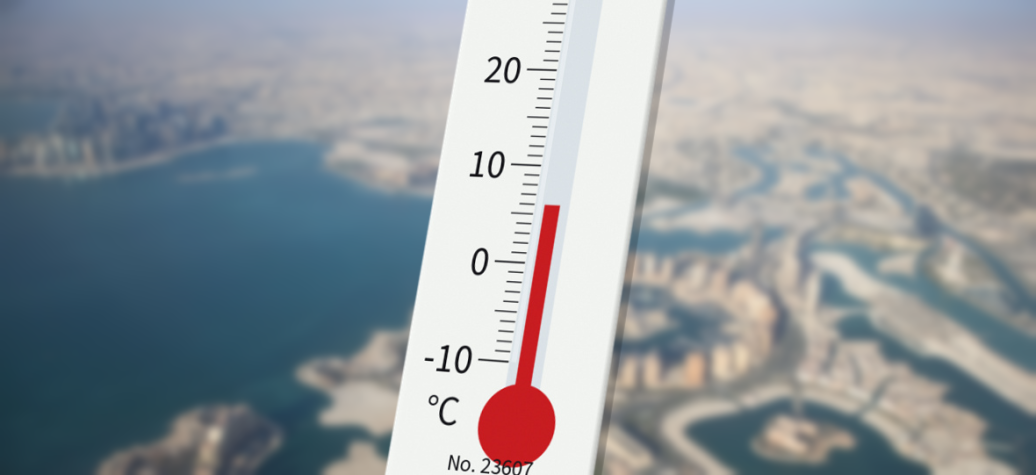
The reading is 6 °C
